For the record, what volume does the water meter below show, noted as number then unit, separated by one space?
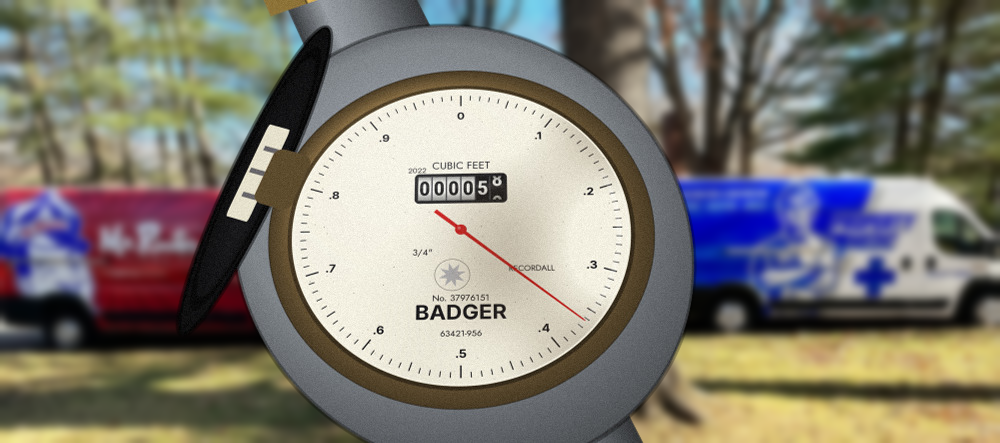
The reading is 58.36 ft³
